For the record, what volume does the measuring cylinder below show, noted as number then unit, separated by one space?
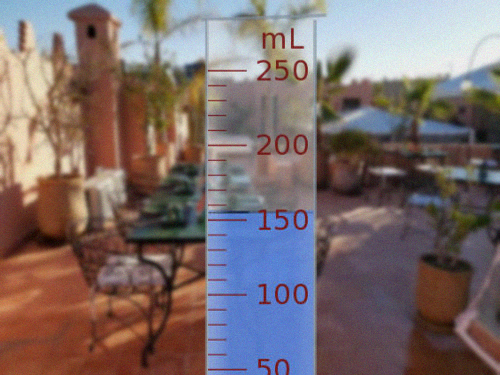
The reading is 155 mL
